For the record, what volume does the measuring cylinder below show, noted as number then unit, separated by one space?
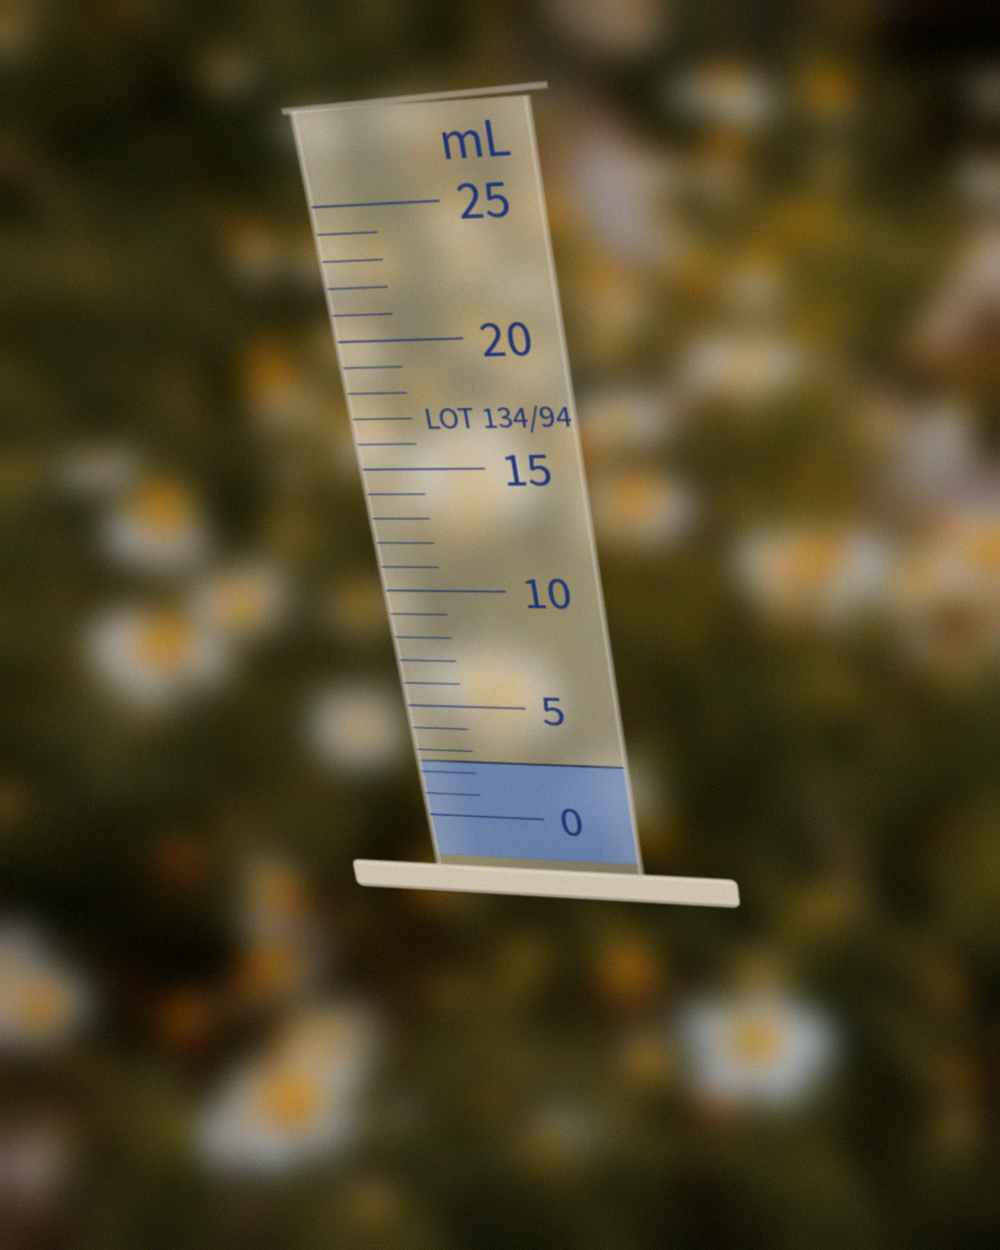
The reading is 2.5 mL
